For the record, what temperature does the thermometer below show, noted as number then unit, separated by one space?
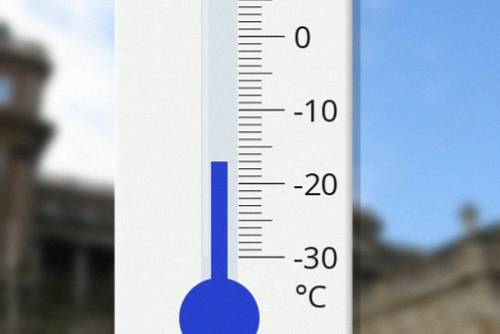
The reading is -17 °C
